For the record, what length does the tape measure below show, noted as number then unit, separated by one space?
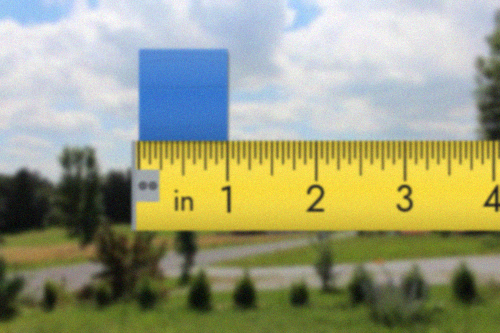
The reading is 1 in
